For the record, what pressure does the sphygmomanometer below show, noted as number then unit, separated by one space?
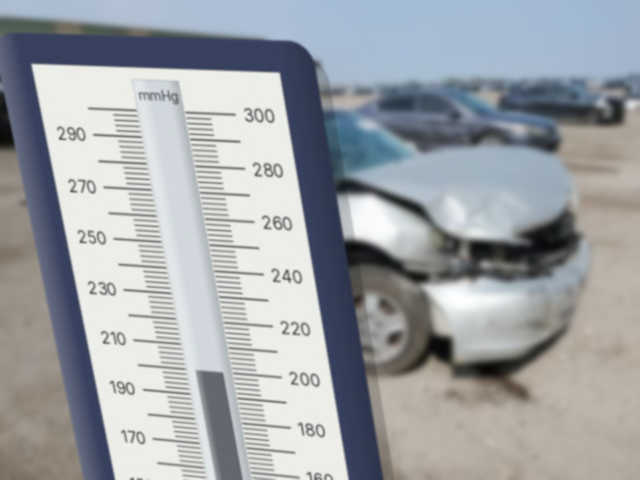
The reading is 200 mmHg
